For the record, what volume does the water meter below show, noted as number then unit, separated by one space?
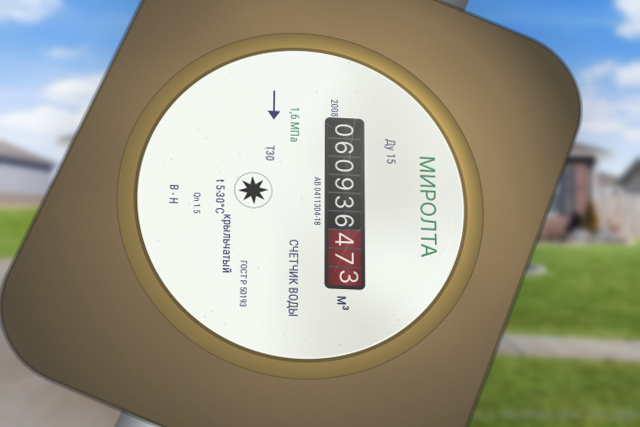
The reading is 60936.473 m³
